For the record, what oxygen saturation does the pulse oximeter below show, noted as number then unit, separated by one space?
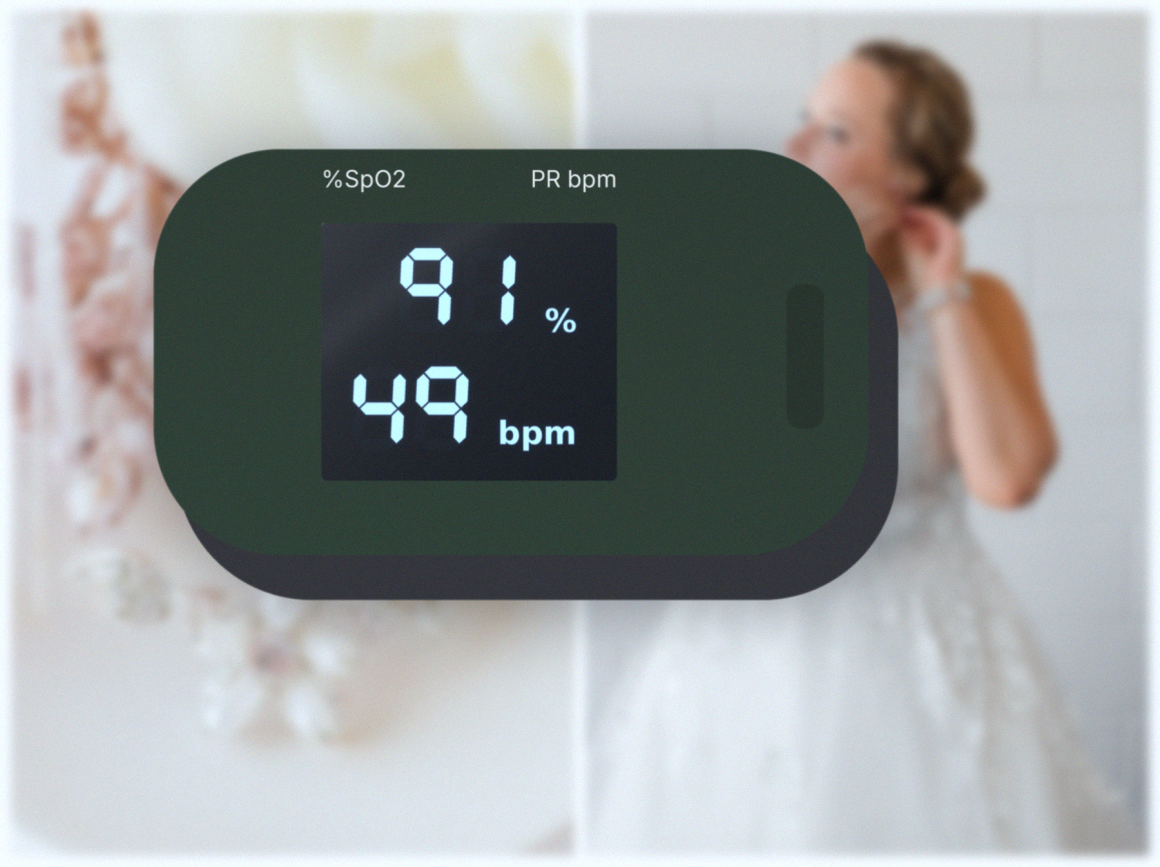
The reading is 91 %
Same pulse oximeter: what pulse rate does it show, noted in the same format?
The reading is 49 bpm
